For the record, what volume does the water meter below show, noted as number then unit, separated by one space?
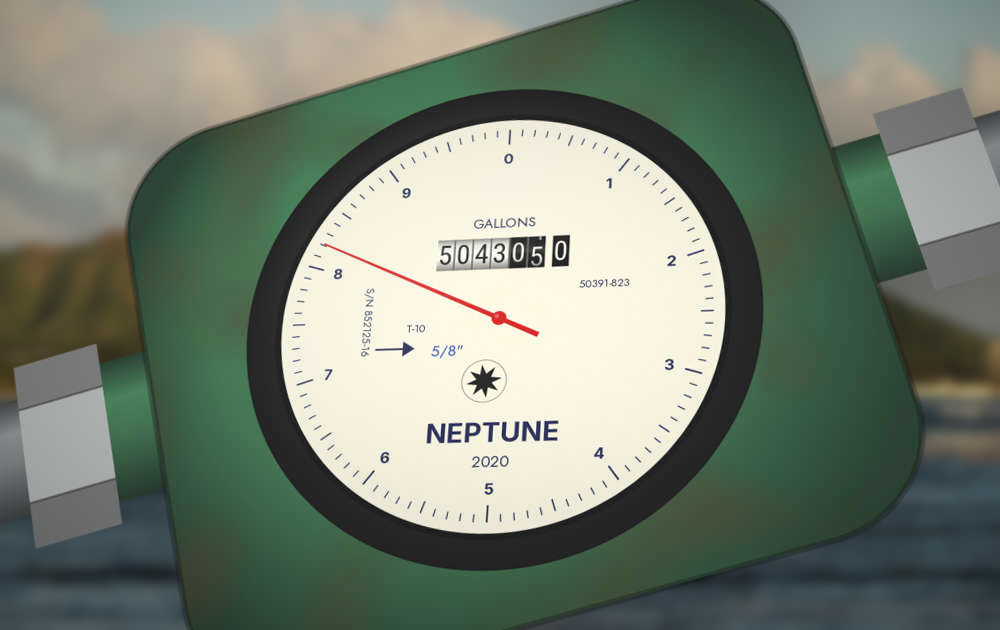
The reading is 5043048.2 gal
